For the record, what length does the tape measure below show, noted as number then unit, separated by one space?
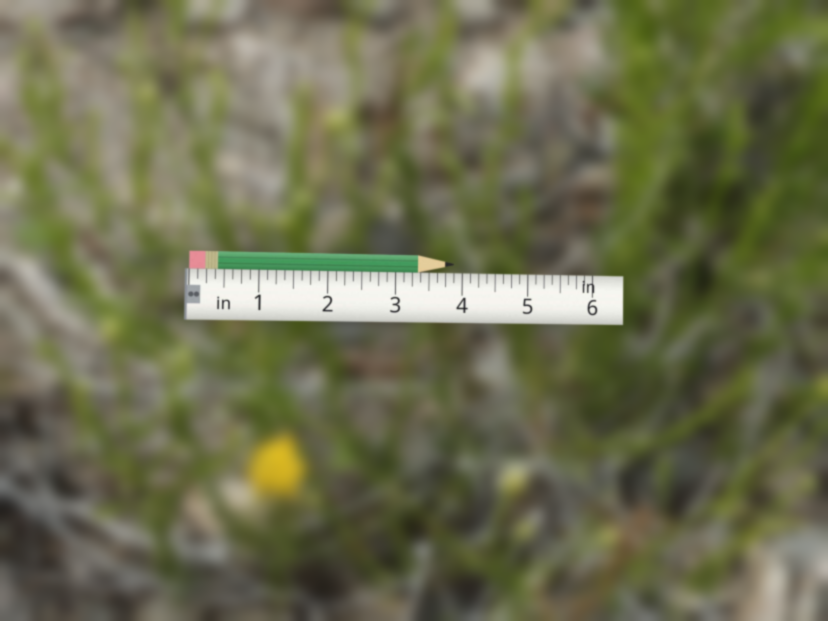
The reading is 3.875 in
